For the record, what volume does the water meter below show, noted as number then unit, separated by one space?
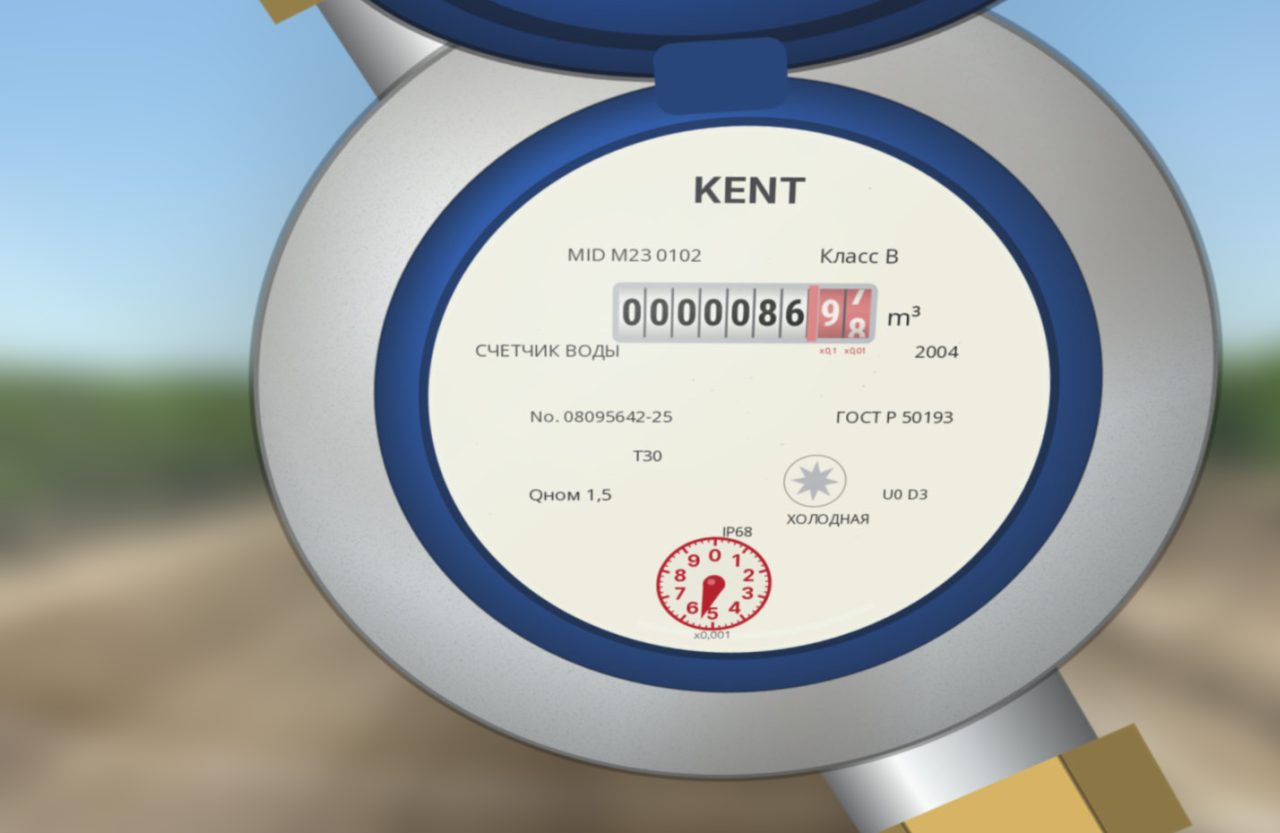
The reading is 86.975 m³
